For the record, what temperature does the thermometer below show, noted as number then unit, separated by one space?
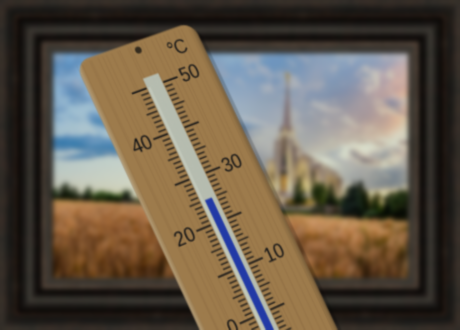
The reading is 25 °C
